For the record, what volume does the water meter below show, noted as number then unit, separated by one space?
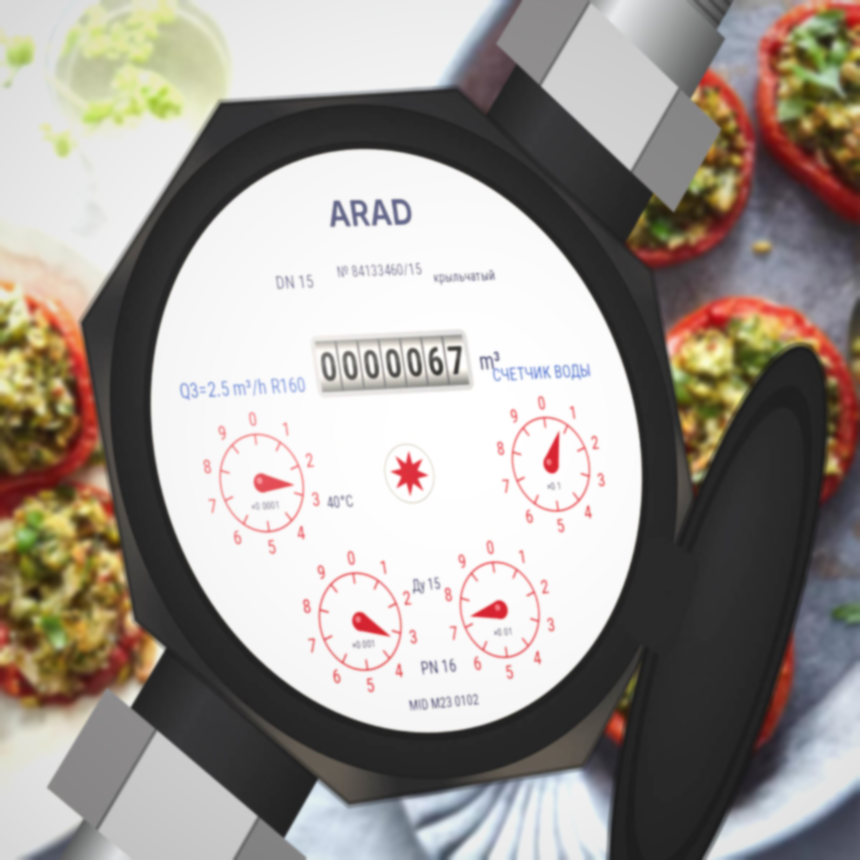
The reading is 67.0732 m³
